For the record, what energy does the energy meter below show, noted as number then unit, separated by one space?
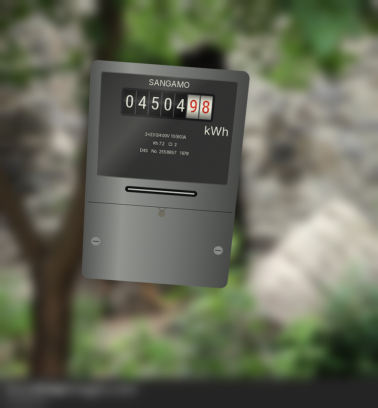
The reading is 4504.98 kWh
